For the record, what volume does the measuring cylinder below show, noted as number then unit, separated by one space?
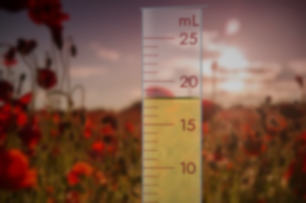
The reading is 18 mL
